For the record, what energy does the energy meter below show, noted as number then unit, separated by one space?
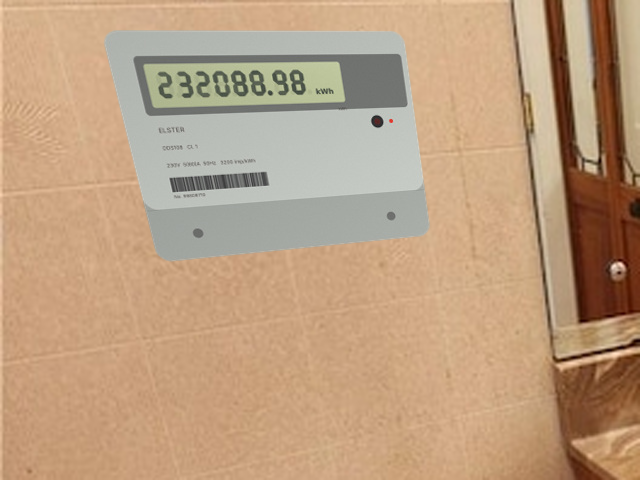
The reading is 232088.98 kWh
